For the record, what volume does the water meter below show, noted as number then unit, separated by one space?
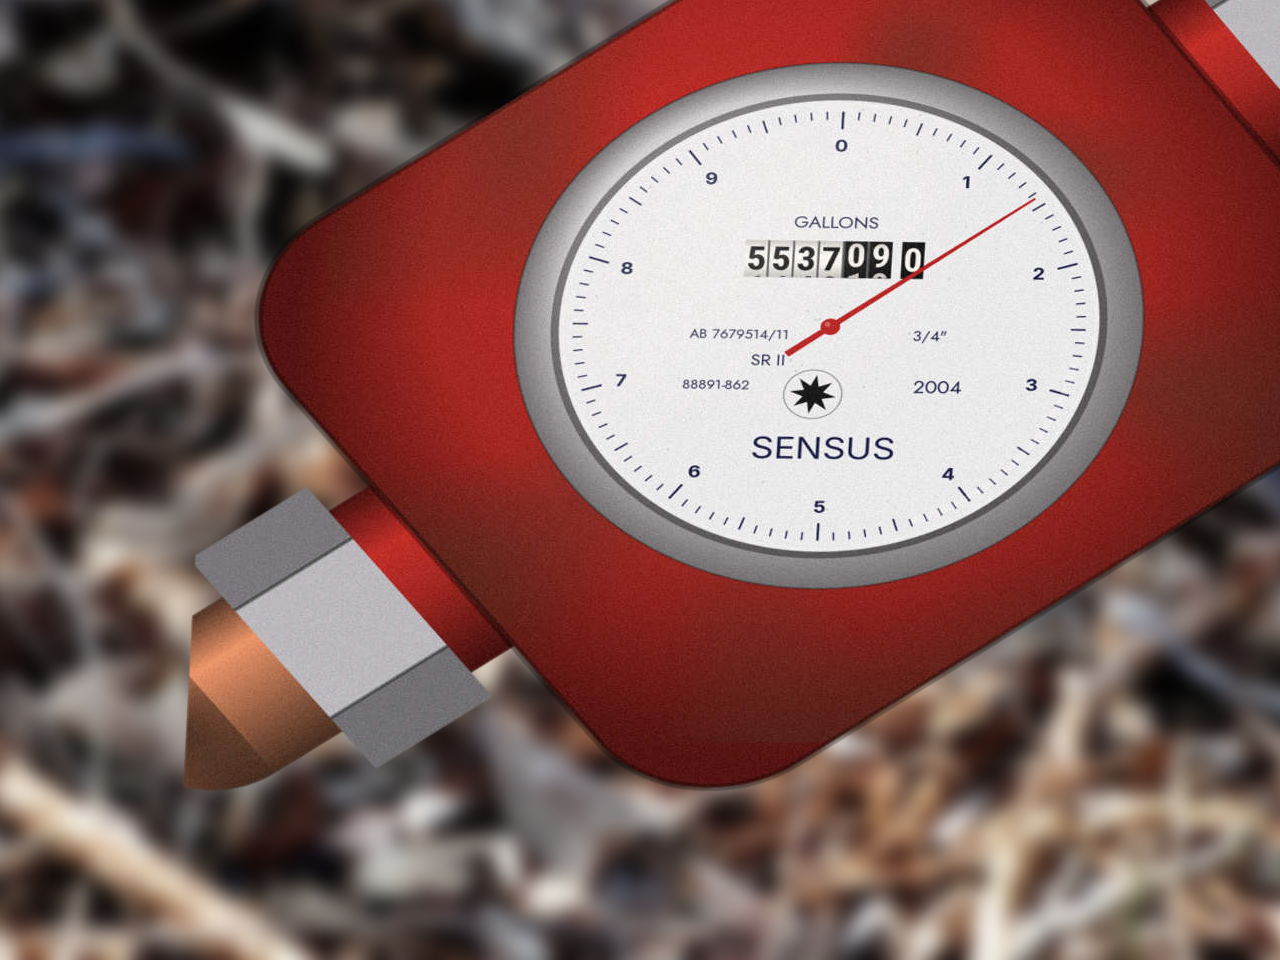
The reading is 5537091.4 gal
